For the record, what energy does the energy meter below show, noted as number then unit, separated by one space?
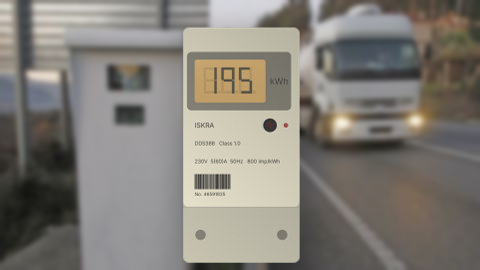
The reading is 195 kWh
